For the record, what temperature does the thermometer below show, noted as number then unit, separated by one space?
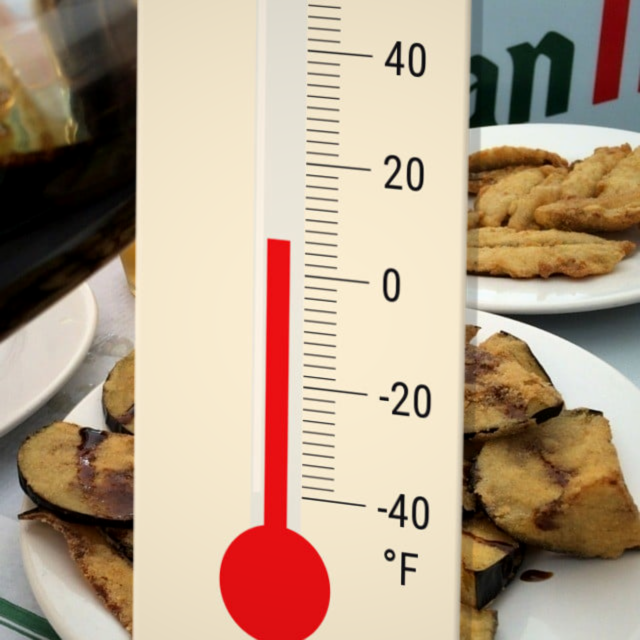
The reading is 6 °F
